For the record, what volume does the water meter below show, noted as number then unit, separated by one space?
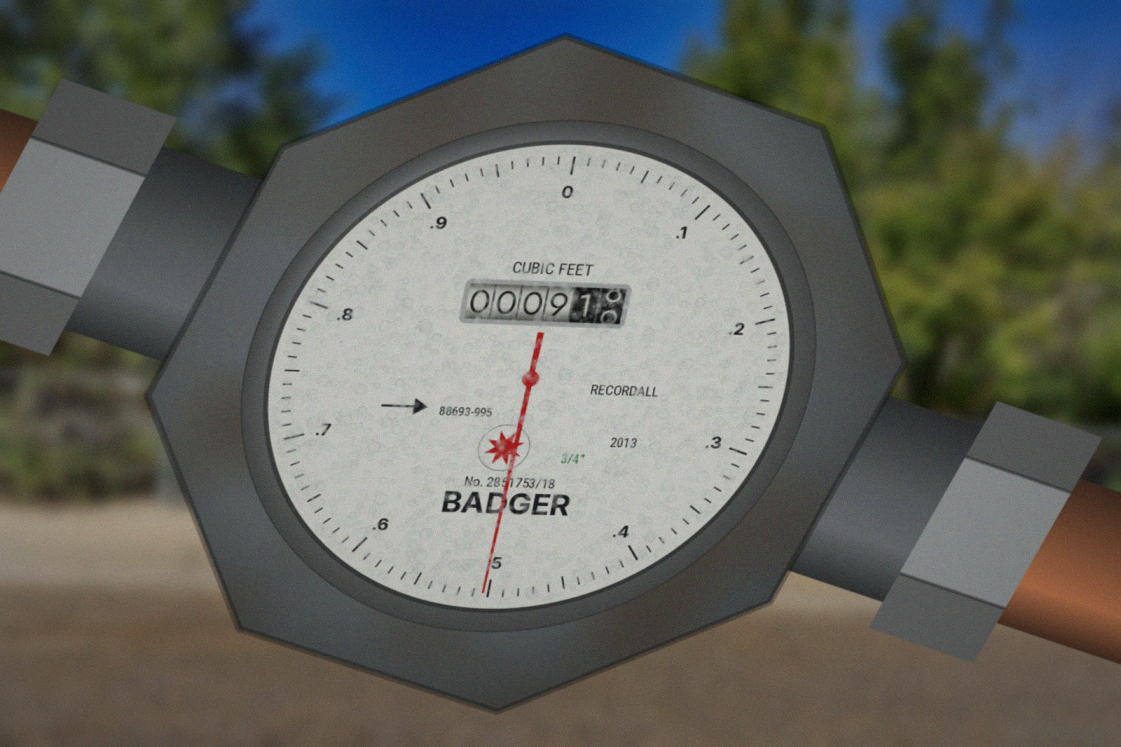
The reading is 918.50 ft³
